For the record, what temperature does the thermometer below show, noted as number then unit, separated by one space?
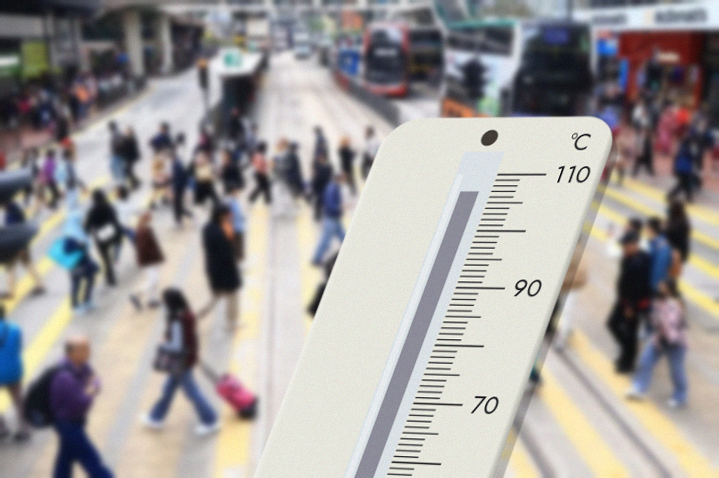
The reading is 107 °C
